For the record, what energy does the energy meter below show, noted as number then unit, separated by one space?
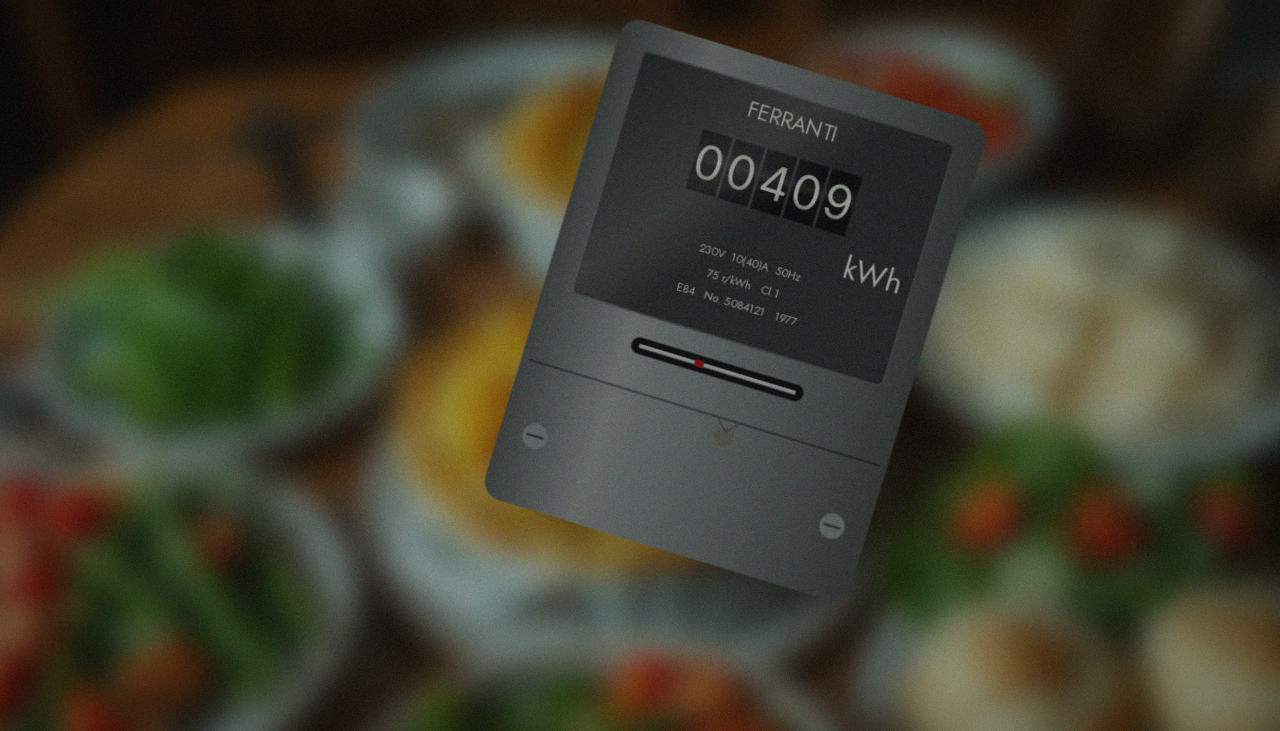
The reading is 409 kWh
